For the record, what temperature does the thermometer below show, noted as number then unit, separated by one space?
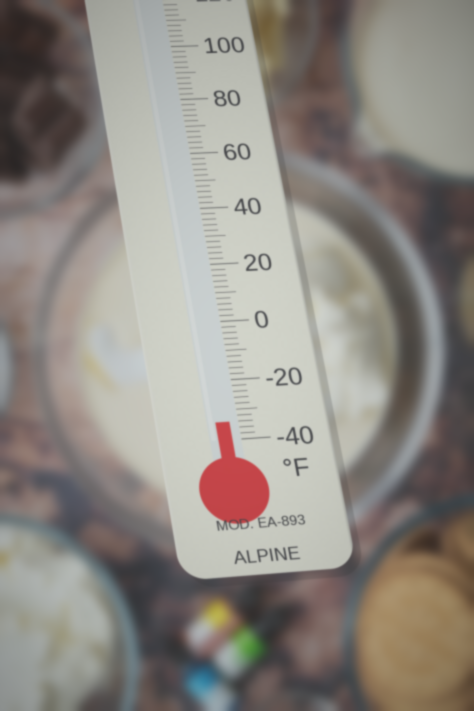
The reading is -34 °F
